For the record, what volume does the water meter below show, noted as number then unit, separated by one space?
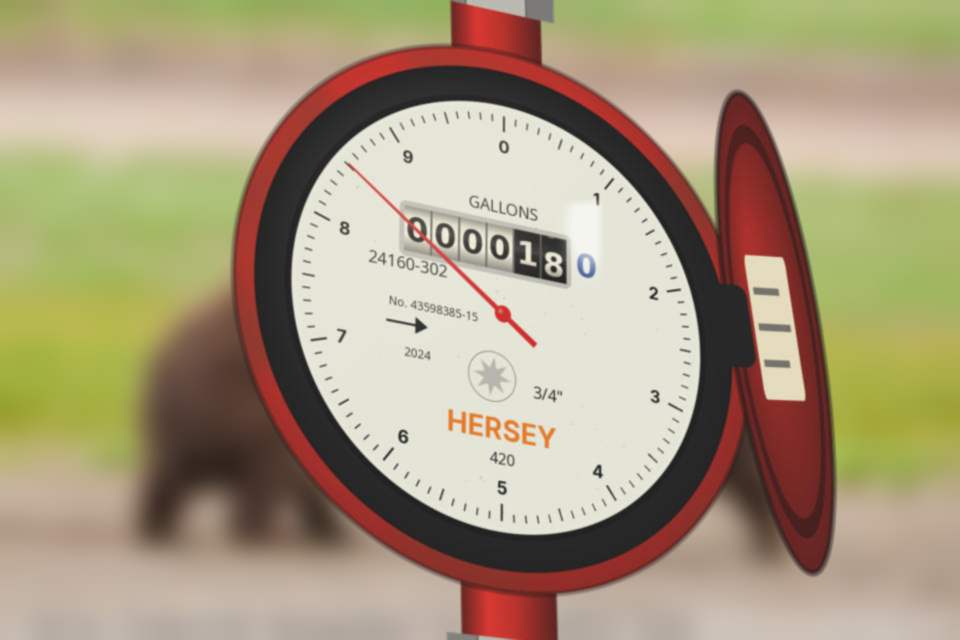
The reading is 178.5 gal
